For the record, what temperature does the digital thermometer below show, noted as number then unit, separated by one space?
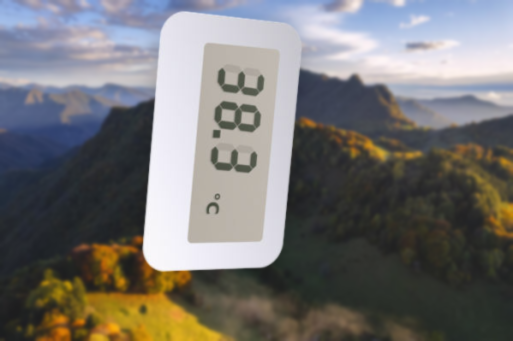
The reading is 38.3 °C
